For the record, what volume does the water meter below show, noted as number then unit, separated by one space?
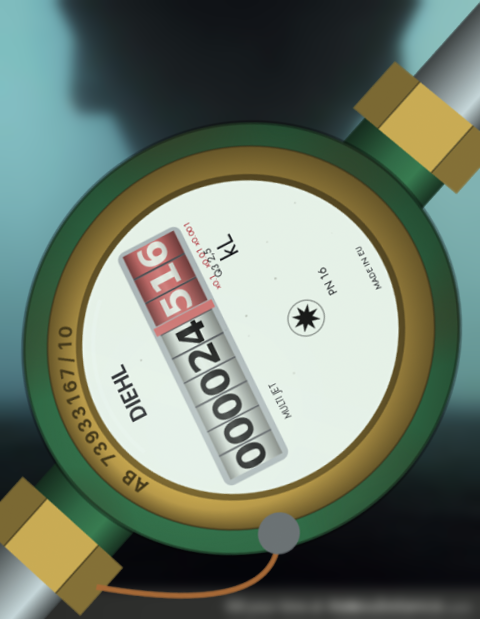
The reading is 24.516 kL
